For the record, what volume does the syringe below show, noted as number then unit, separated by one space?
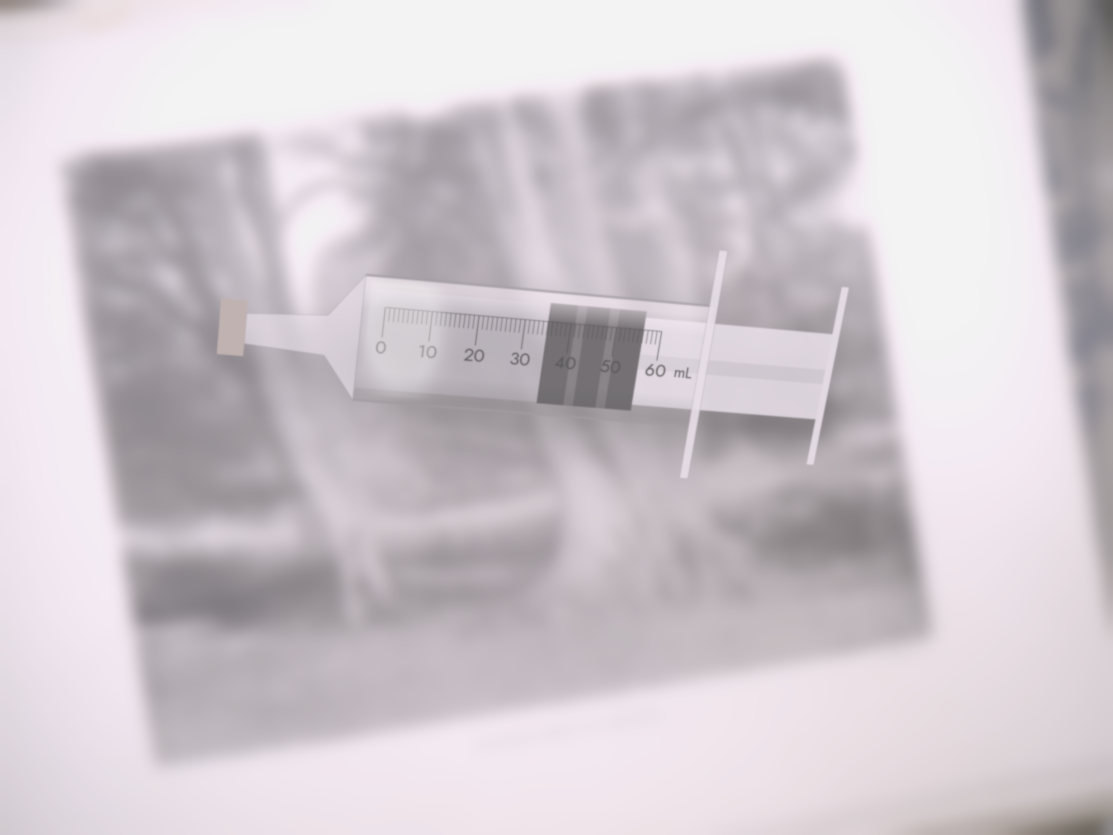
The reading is 35 mL
